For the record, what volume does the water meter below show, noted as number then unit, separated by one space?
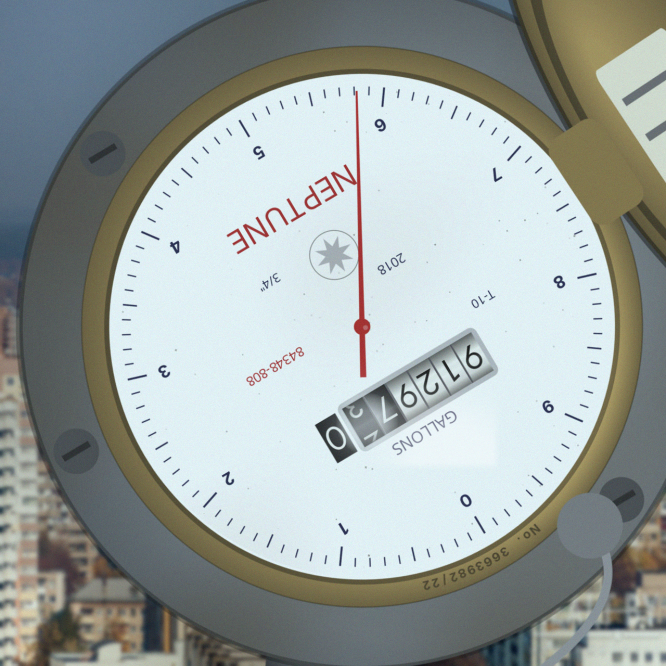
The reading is 9129725.8 gal
